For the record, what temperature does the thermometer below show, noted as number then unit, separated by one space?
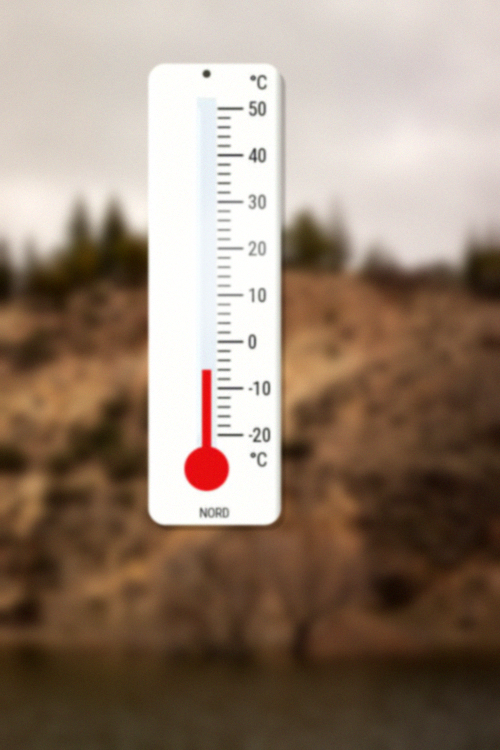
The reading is -6 °C
